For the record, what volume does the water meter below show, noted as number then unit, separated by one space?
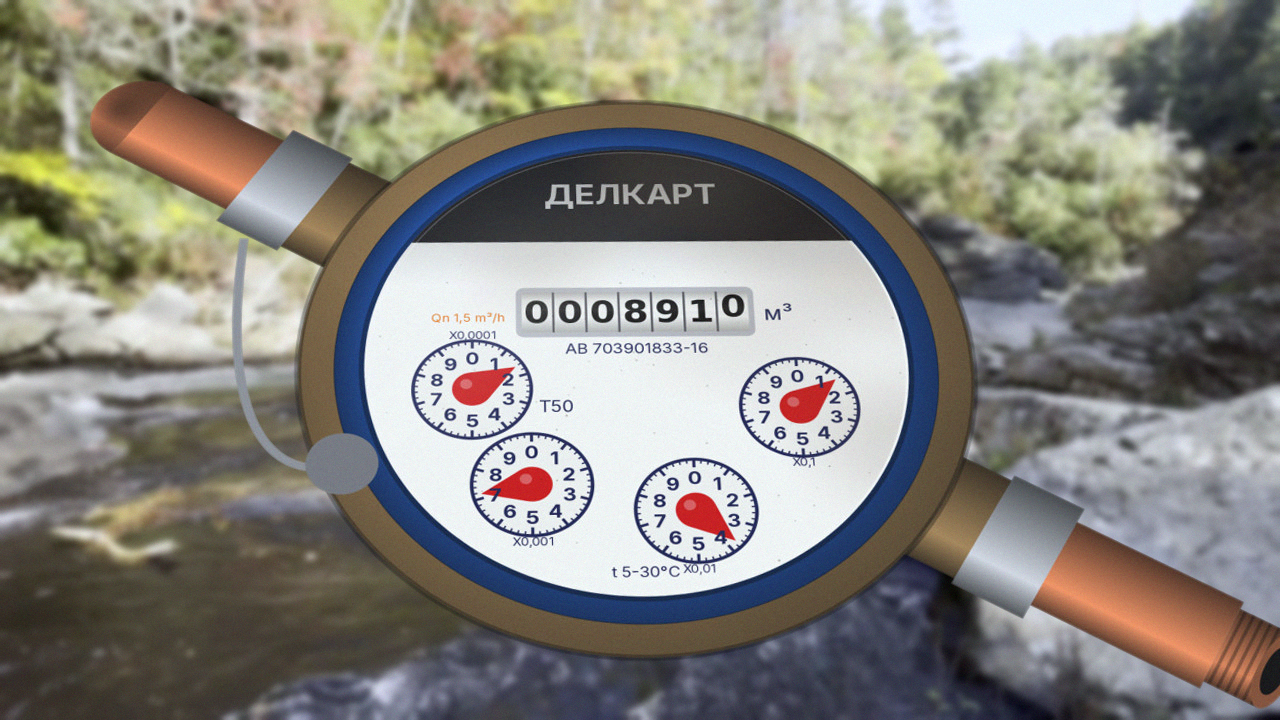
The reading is 8910.1371 m³
